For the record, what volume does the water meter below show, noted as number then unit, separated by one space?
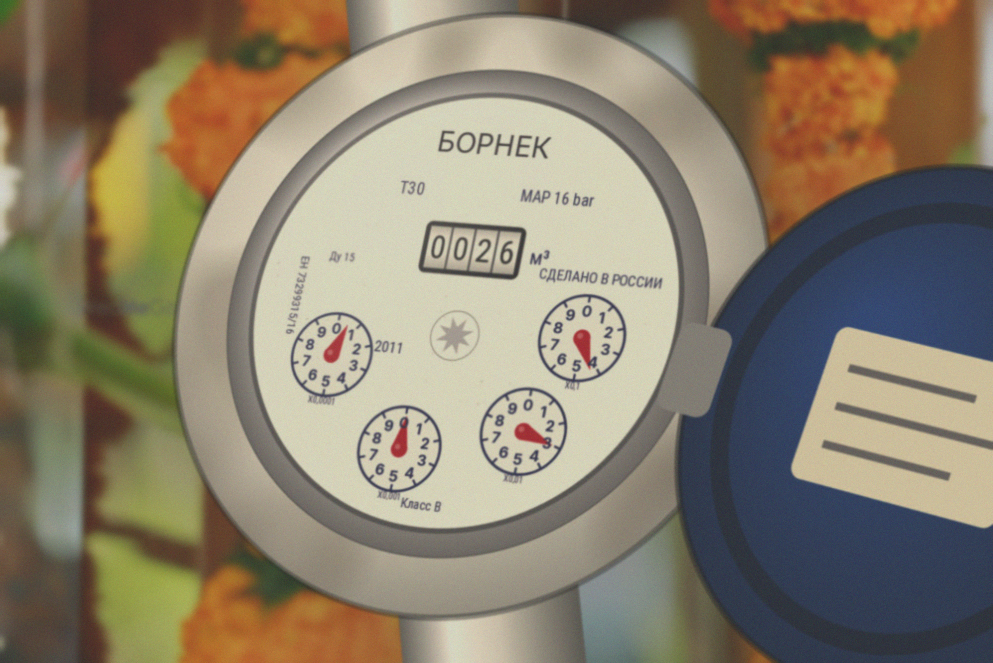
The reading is 26.4300 m³
